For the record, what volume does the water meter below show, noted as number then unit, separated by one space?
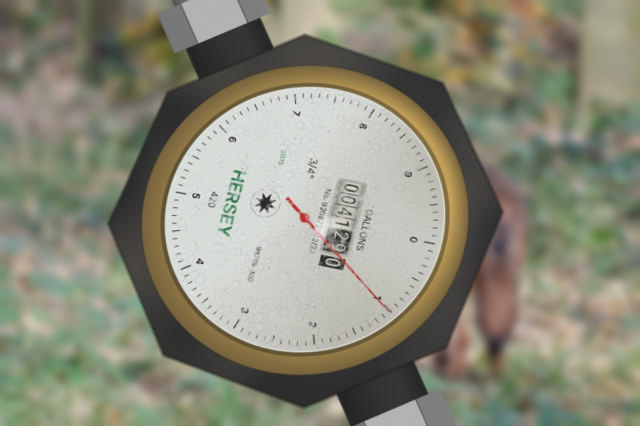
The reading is 41291.0 gal
